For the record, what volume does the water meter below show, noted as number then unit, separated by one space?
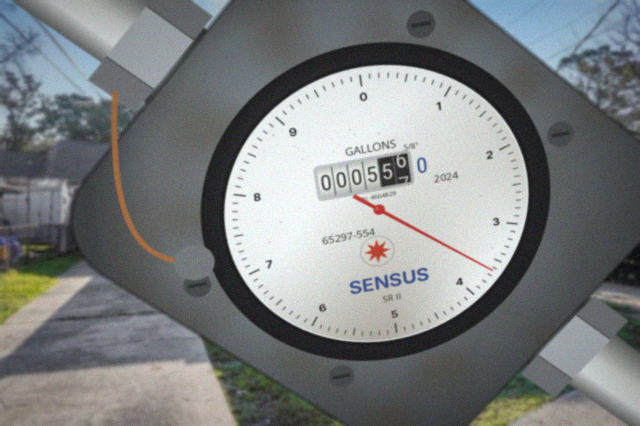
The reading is 5563.6 gal
